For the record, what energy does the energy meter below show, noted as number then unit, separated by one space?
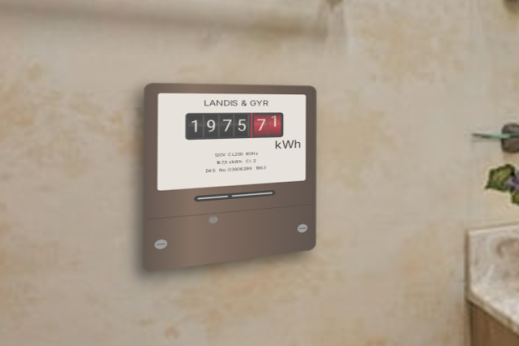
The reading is 1975.71 kWh
